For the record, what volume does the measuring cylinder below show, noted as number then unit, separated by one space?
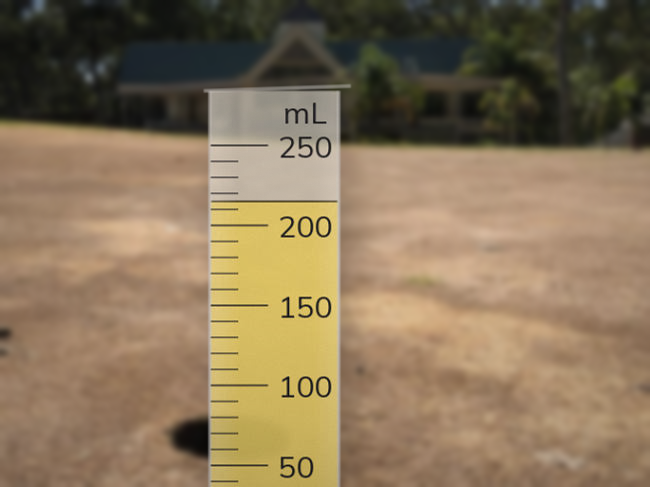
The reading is 215 mL
